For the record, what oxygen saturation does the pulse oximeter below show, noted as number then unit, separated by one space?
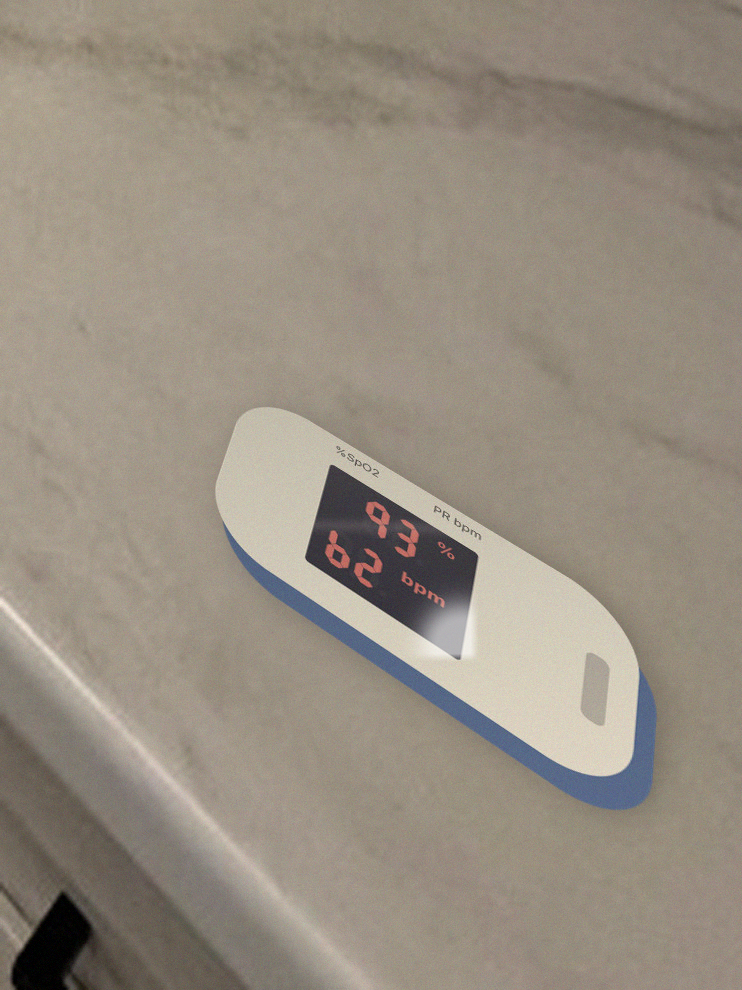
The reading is 93 %
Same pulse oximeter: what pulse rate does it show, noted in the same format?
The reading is 62 bpm
